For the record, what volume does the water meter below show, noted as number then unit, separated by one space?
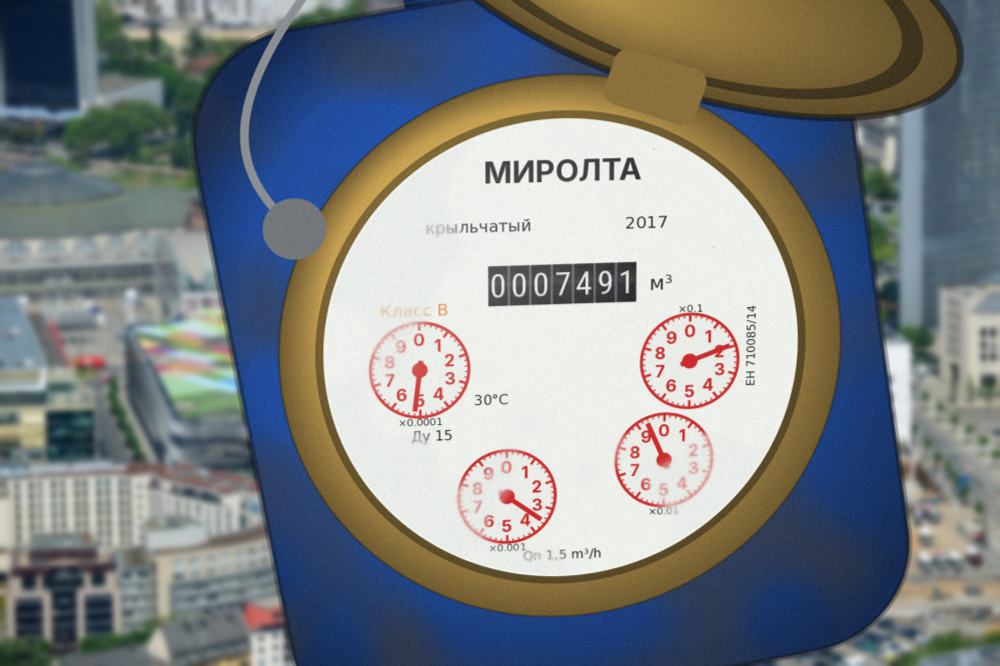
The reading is 7491.1935 m³
